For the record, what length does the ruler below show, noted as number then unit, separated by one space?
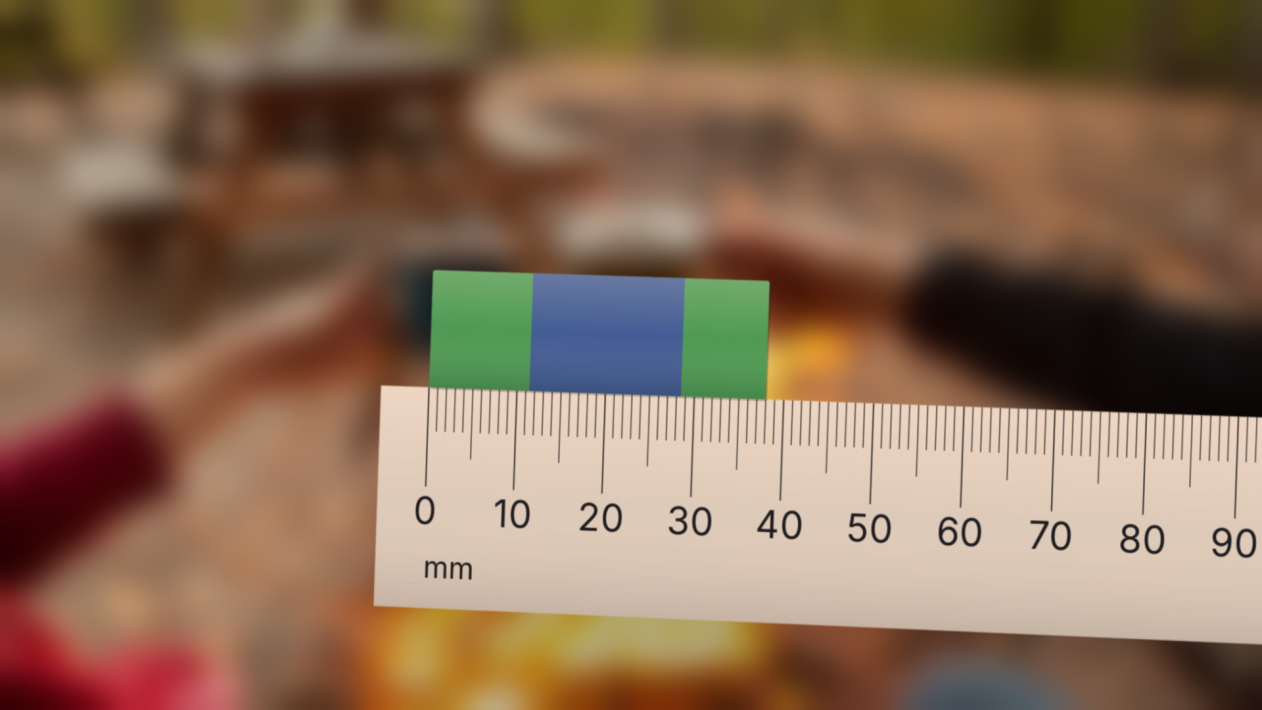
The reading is 38 mm
